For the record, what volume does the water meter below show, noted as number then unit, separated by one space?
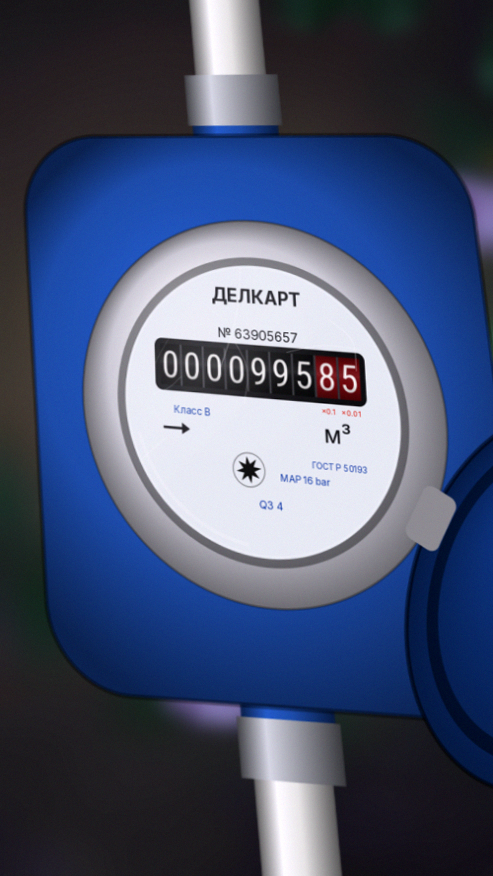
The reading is 995.85 m³
